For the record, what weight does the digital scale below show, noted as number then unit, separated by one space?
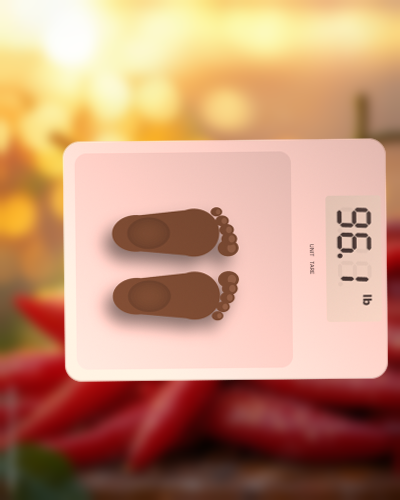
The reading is 96.1 lb
